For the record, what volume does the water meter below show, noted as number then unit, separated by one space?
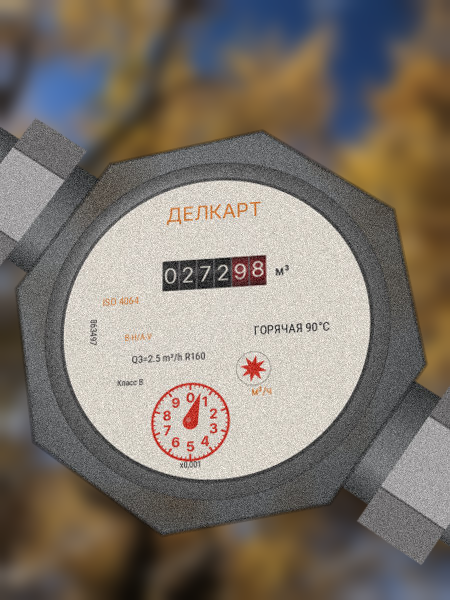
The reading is 272.980 m³
